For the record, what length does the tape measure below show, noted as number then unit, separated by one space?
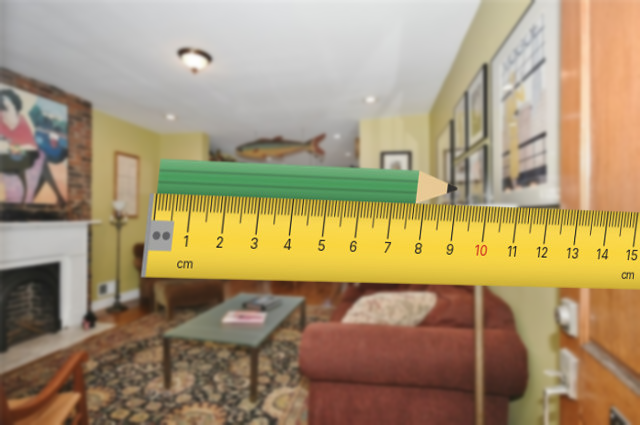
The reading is 9 cm
